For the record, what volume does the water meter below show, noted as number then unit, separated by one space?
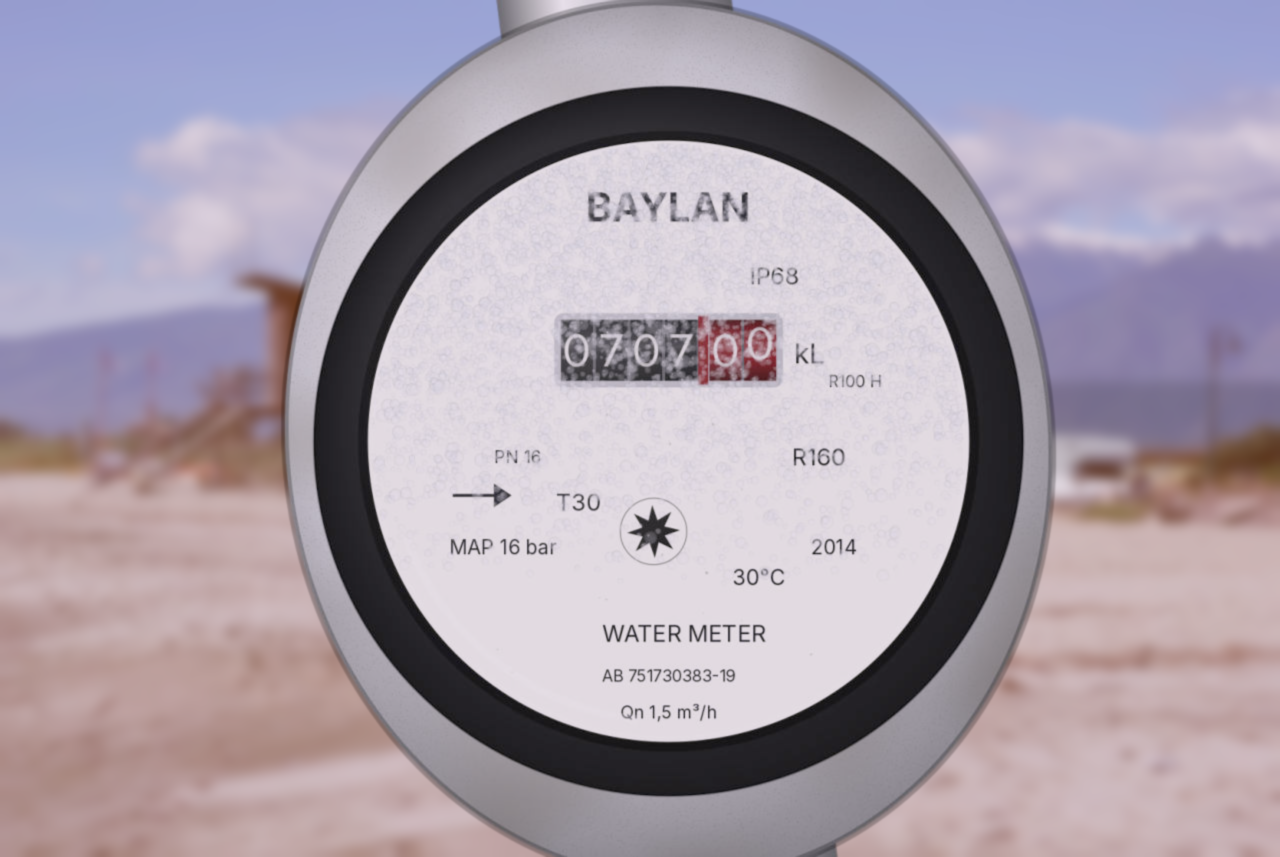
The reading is 707.00 kL
